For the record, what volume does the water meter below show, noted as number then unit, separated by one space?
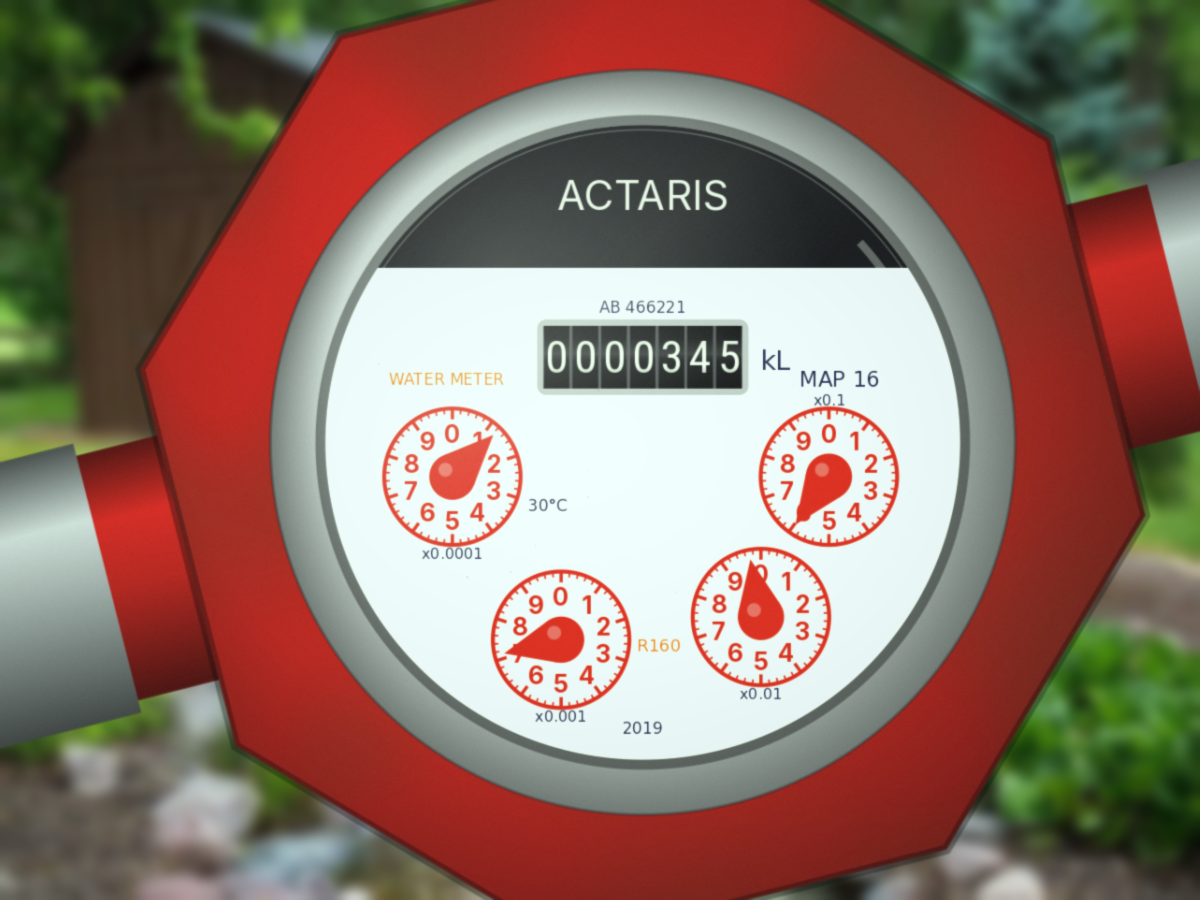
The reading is 345.5971 kL
